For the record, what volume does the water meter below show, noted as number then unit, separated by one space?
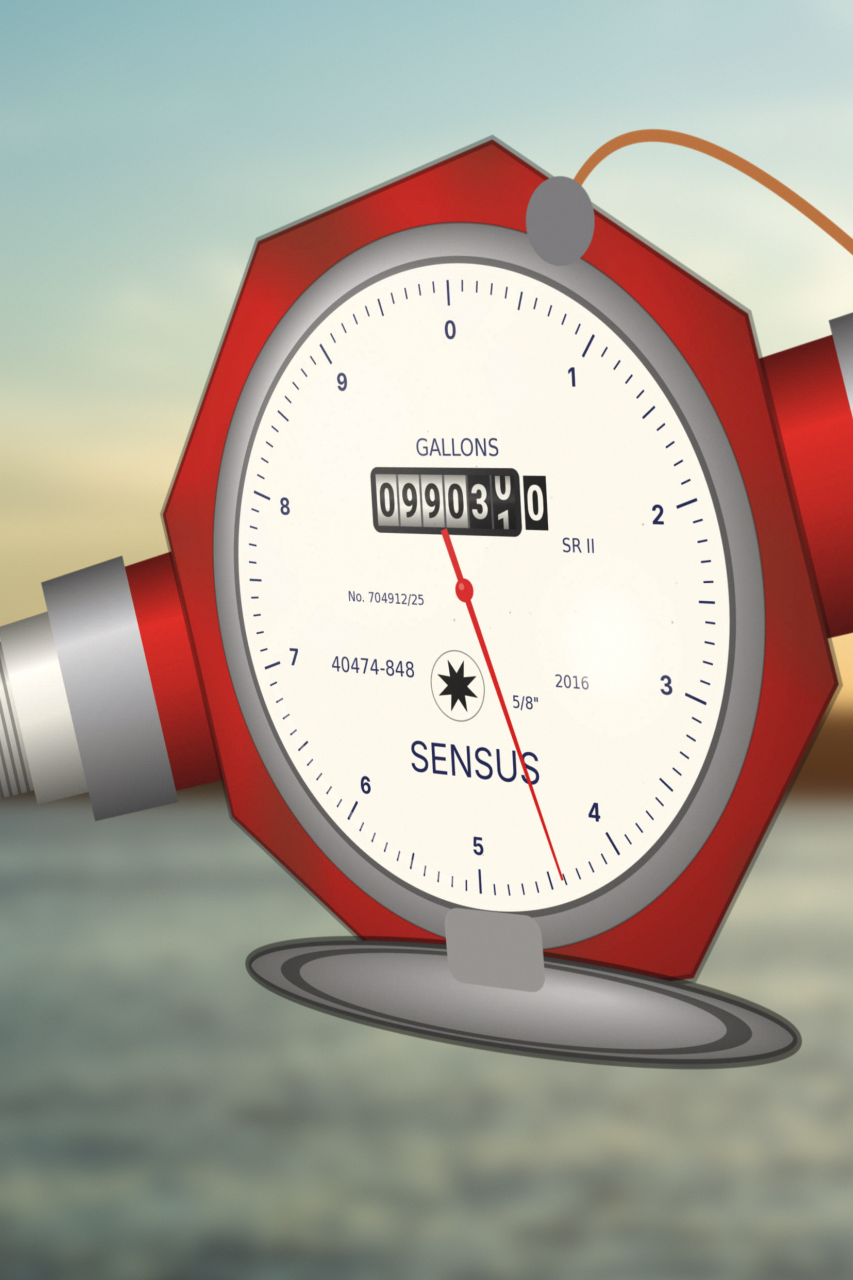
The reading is 990304.4 gal
